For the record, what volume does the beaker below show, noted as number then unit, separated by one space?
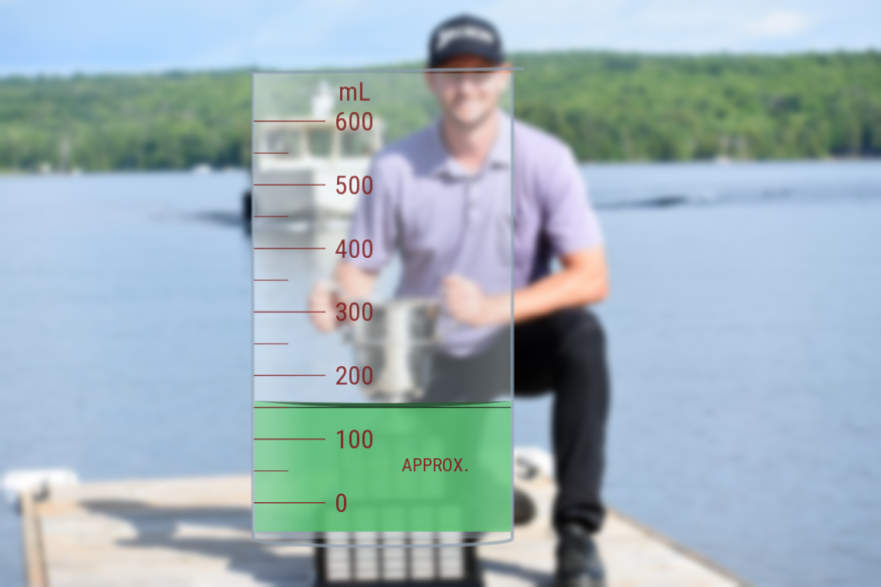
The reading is 150 mL
